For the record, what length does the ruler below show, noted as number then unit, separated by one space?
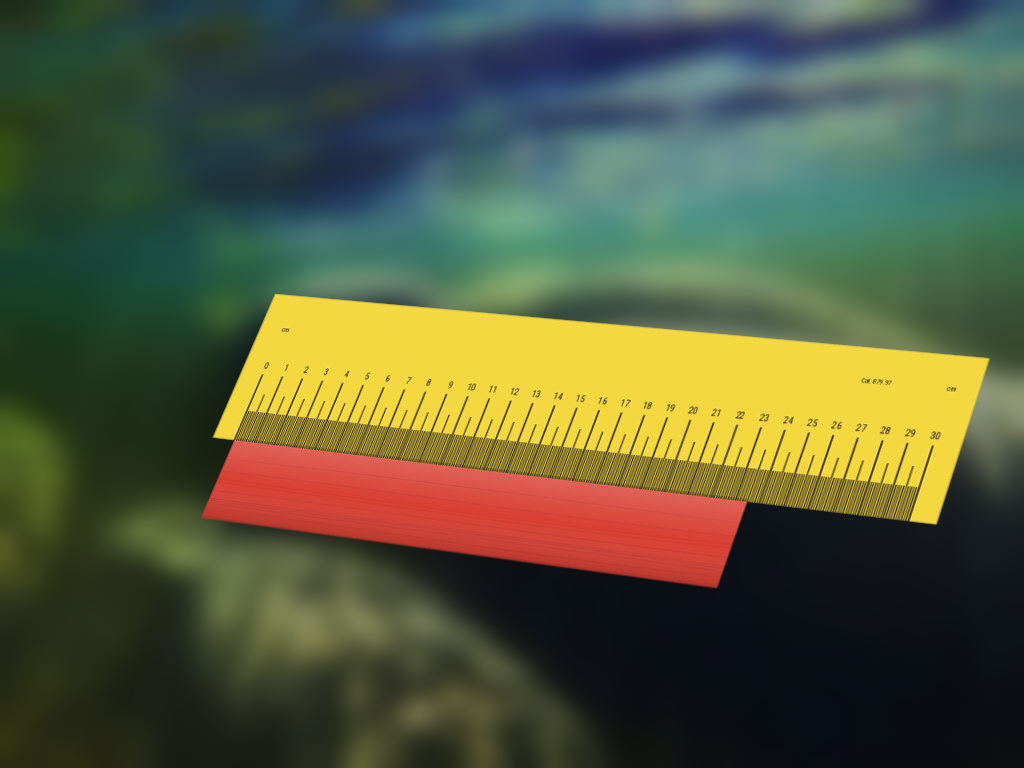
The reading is 23.5 cm
